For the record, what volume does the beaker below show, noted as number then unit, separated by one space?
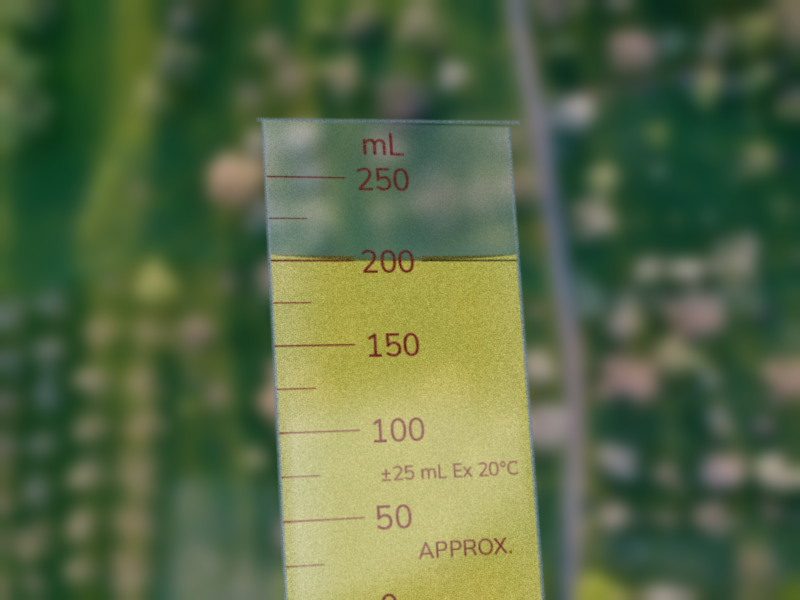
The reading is 200 mL
